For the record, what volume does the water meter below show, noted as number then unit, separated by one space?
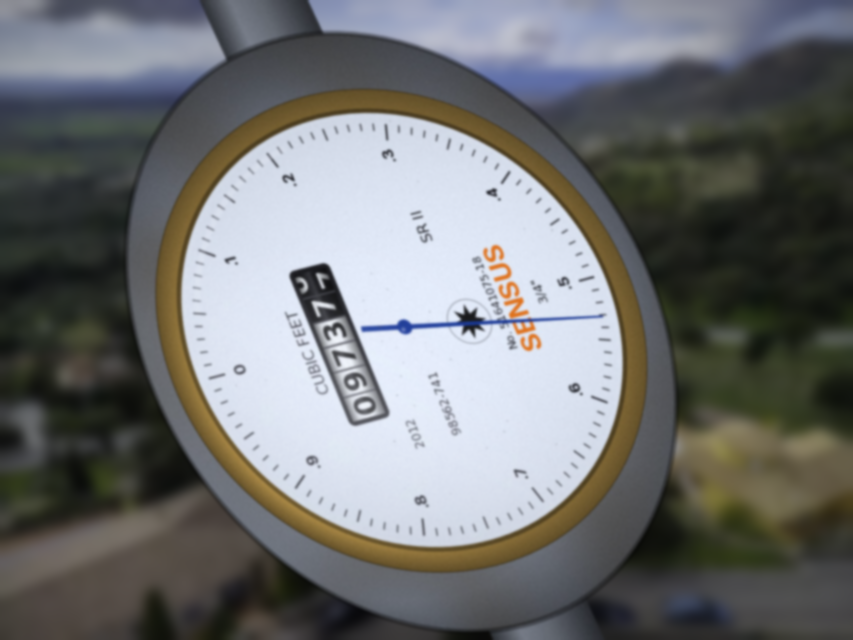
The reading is 97376.53 ft³
